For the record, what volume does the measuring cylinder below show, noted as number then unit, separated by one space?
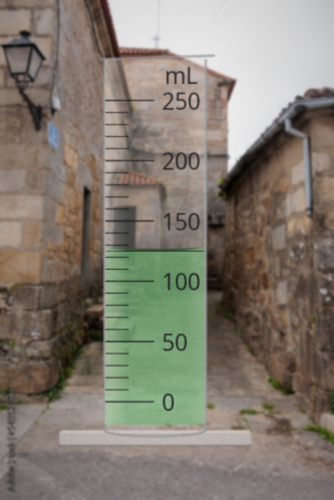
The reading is 125 mL
